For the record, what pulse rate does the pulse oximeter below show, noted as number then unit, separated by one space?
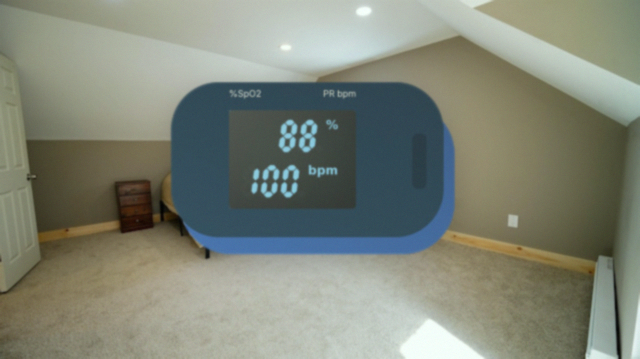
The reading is 100 bpm
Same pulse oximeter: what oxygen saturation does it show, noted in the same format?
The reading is 88 %
